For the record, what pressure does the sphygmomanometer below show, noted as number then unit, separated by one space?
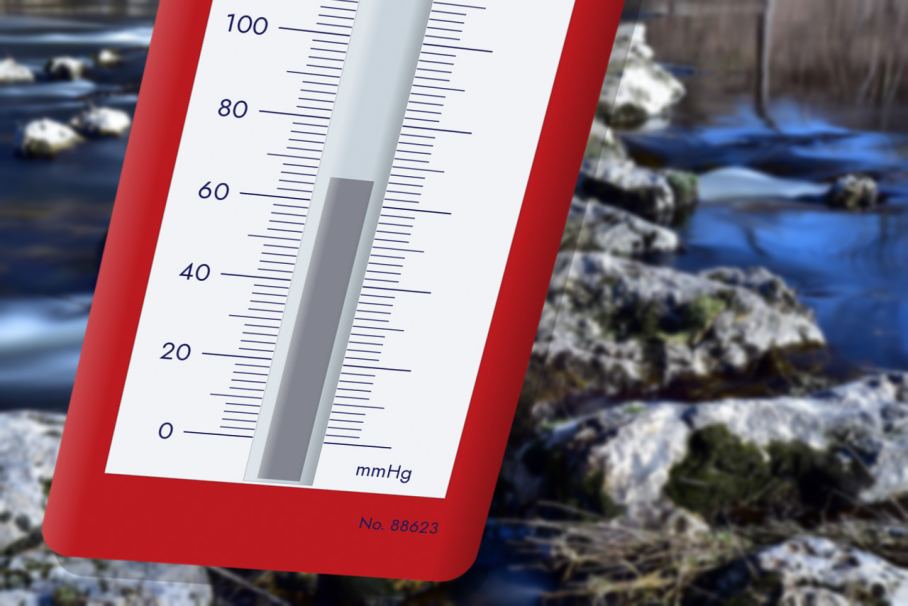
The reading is 66 mmHg
